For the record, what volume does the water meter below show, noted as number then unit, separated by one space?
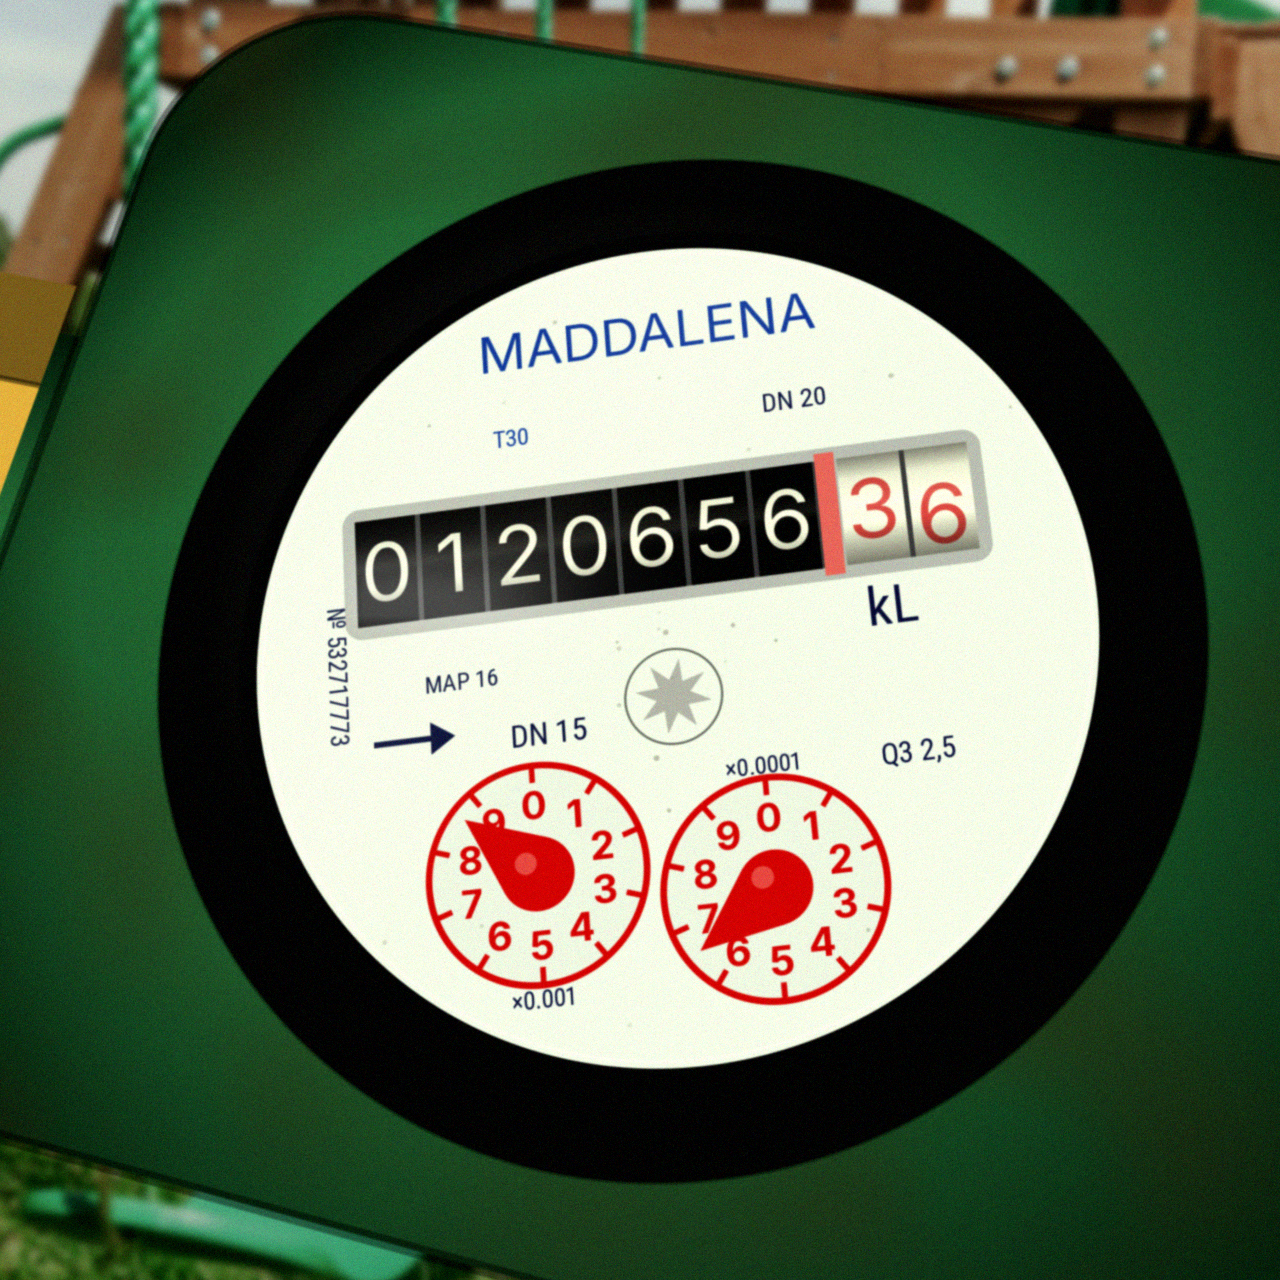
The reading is 120656.3586 kL
